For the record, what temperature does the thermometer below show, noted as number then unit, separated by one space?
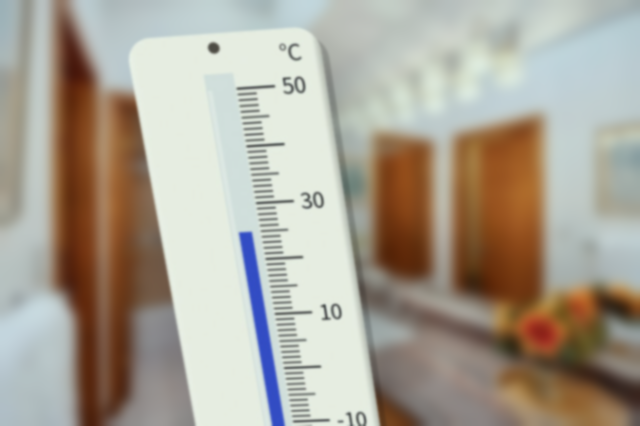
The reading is 25 °C
